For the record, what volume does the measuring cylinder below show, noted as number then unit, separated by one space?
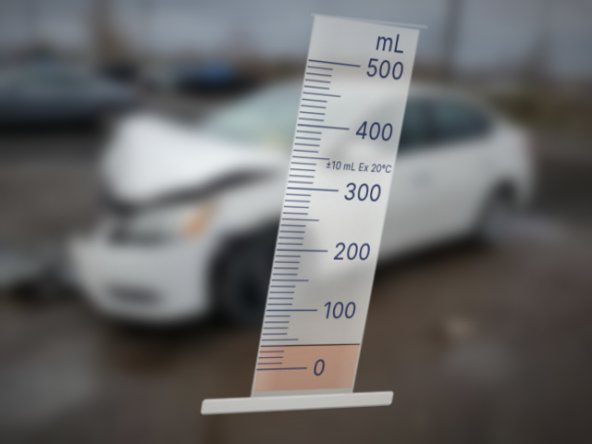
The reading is 40 mL
